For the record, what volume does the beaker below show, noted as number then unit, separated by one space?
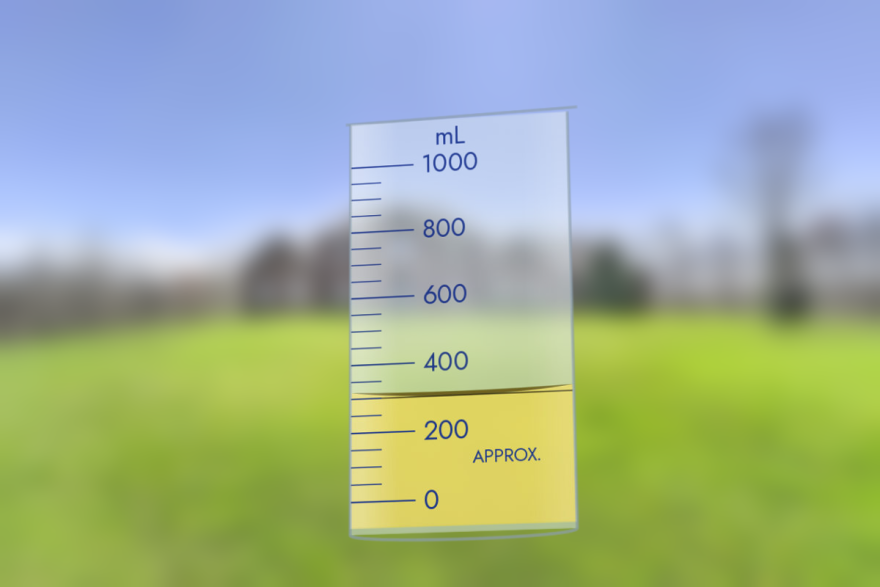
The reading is 300 mL
